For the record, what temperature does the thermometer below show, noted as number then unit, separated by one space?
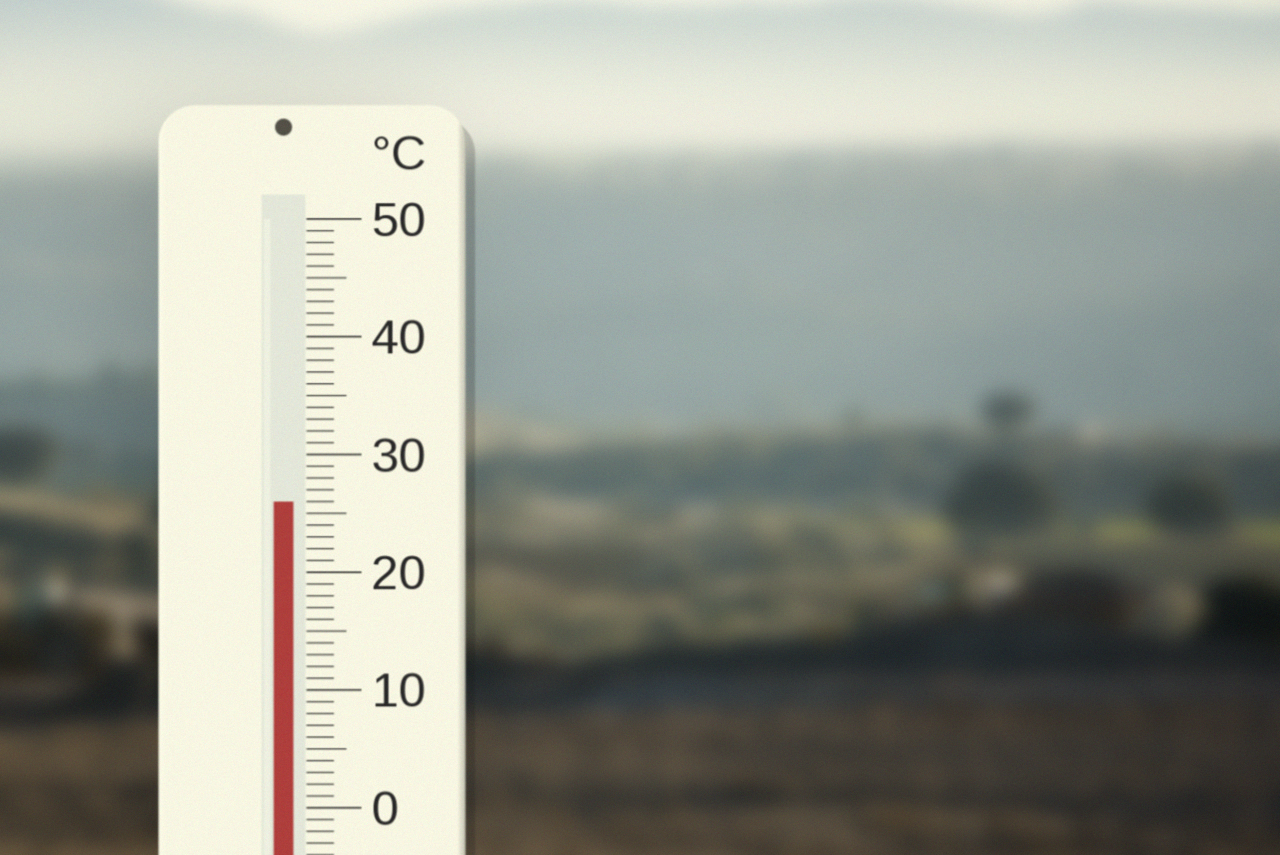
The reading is 26 °C
